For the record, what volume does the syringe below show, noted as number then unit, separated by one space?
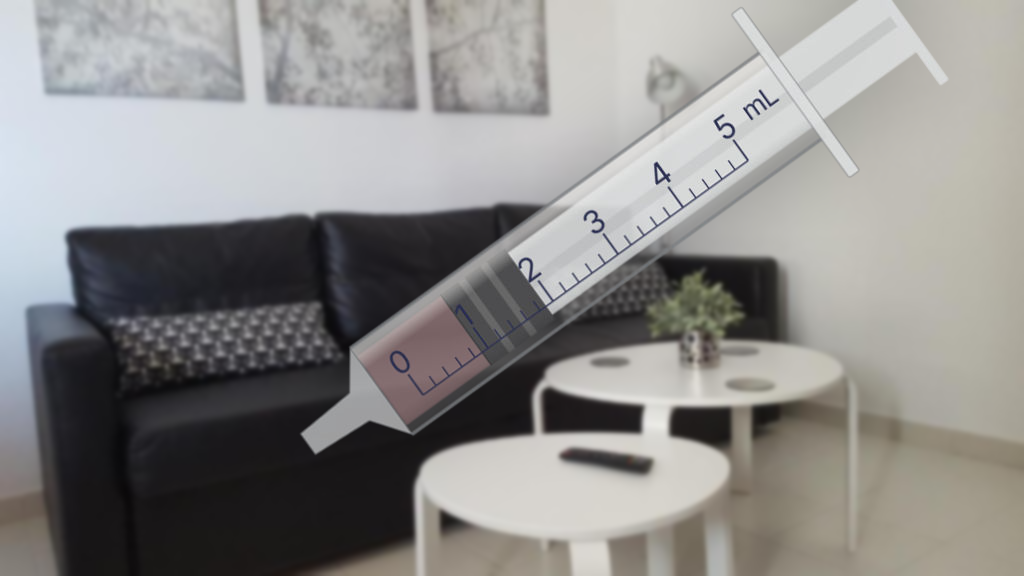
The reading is 0.9 mL
